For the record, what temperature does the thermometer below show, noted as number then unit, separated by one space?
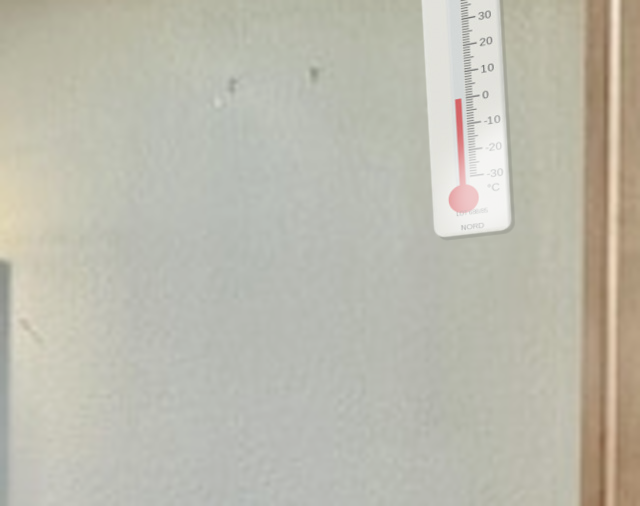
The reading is 0 °C
